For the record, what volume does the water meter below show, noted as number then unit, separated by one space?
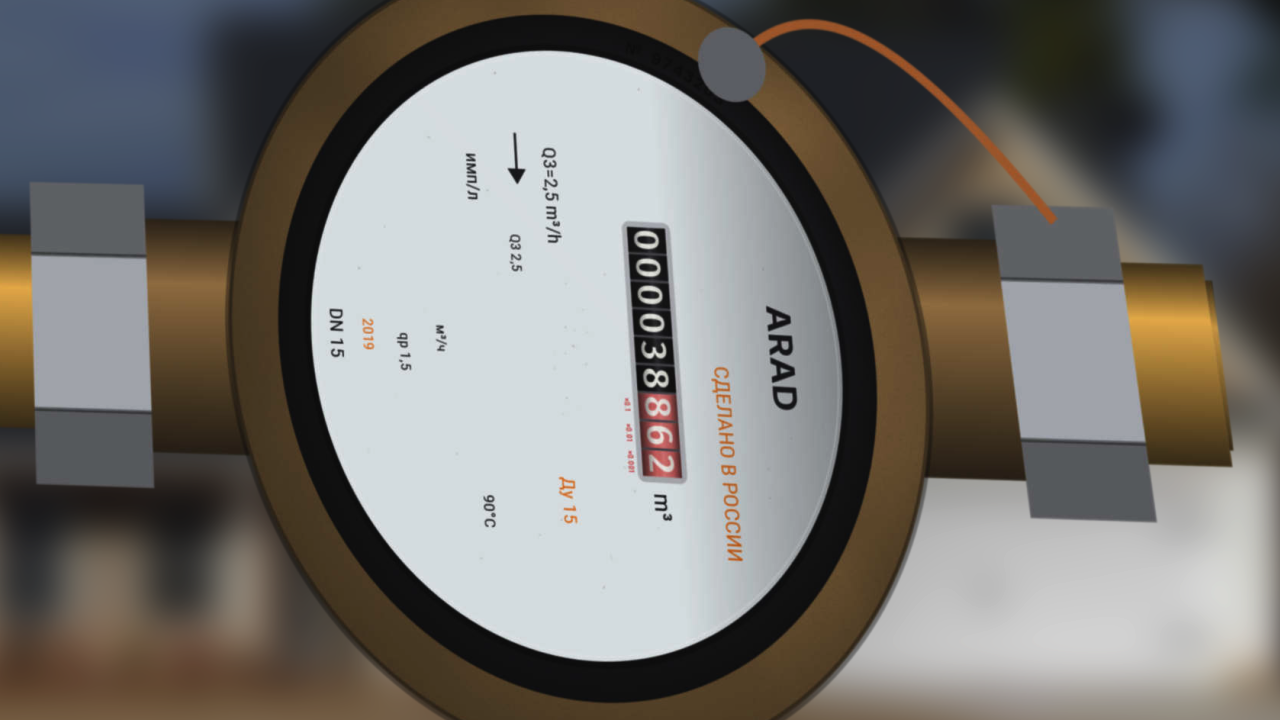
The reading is 38.862 m³
